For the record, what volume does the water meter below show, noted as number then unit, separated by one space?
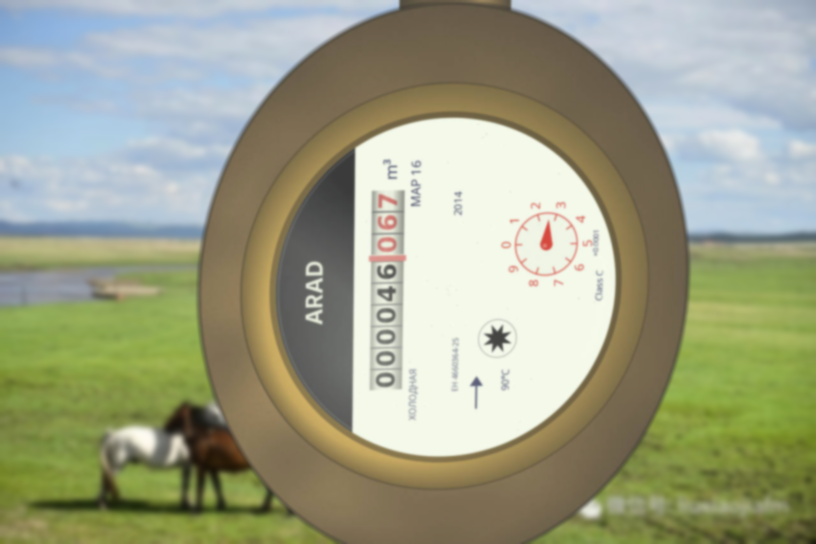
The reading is 46.0672 m³
